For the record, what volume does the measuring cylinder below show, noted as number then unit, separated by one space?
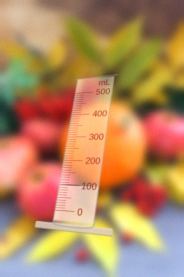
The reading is 100 mL
